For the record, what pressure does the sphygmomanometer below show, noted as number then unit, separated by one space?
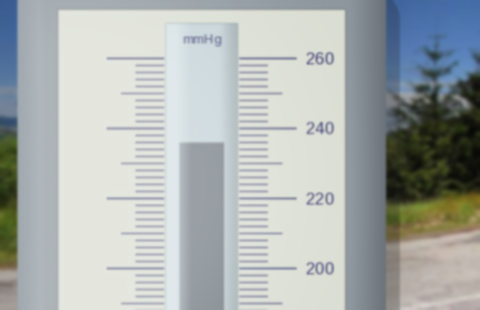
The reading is 236 mmHg
